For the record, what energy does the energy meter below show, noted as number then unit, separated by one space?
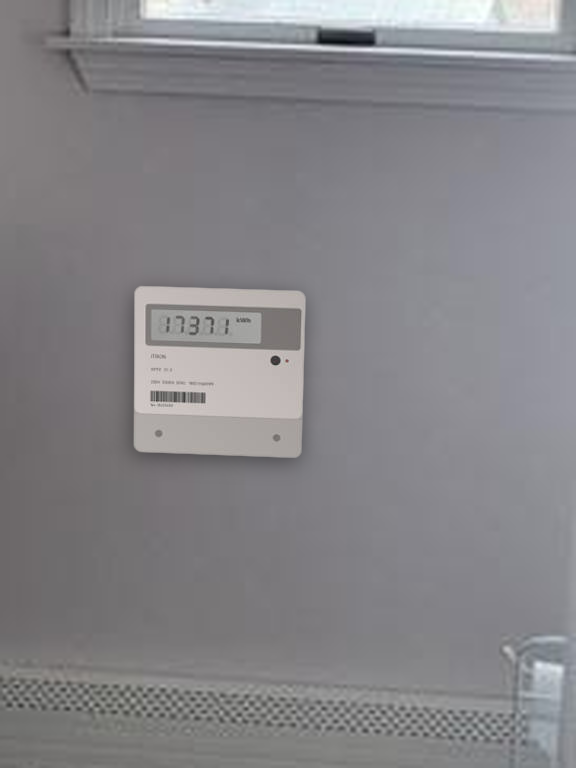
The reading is 17371 kWh
